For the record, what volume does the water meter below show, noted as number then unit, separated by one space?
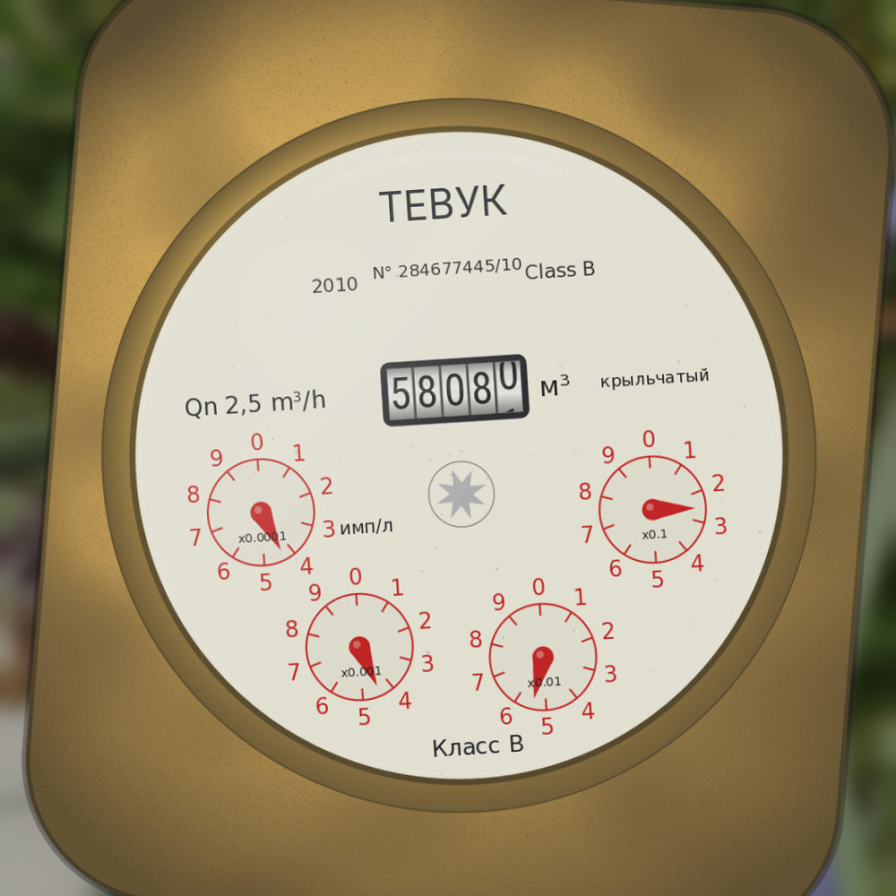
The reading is 58080.2544 m³
